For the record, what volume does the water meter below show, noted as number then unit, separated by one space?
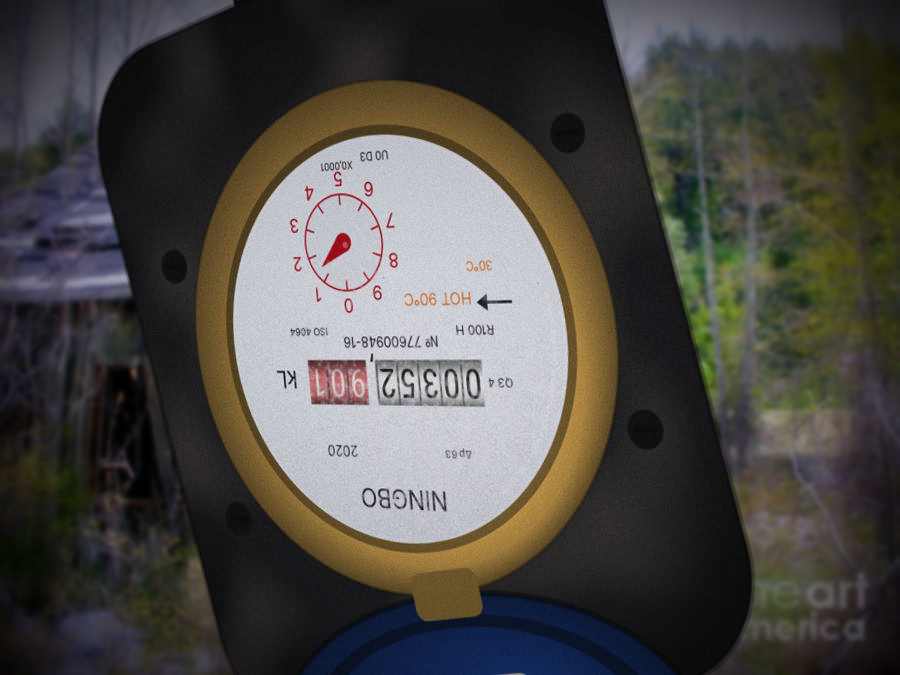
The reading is 352.9011 kL
